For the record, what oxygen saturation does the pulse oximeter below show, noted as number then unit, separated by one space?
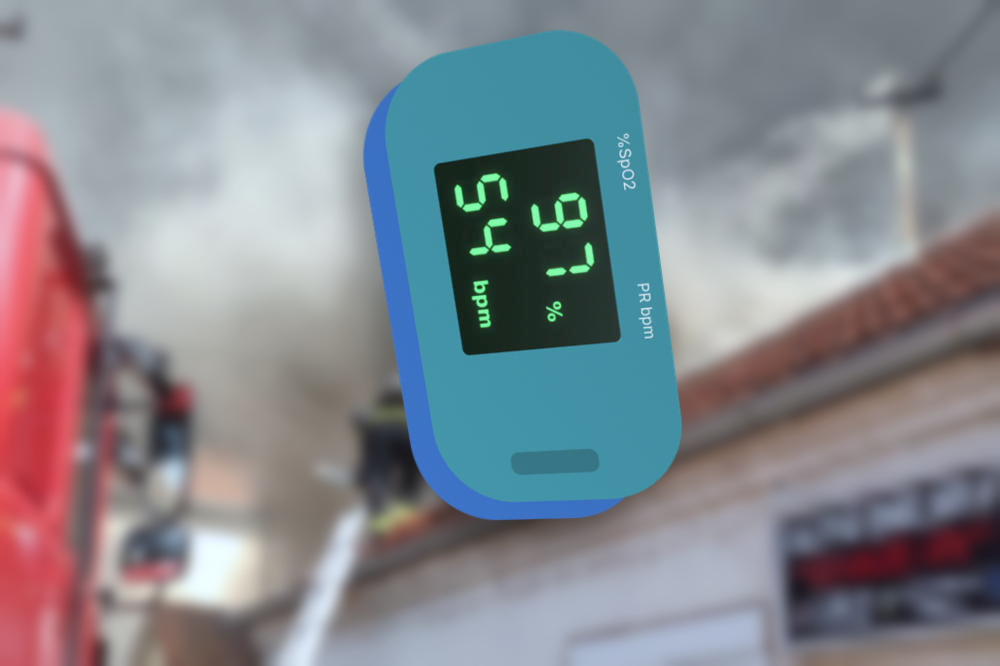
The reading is 97 %
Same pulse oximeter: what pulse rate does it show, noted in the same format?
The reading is 54 bpm
